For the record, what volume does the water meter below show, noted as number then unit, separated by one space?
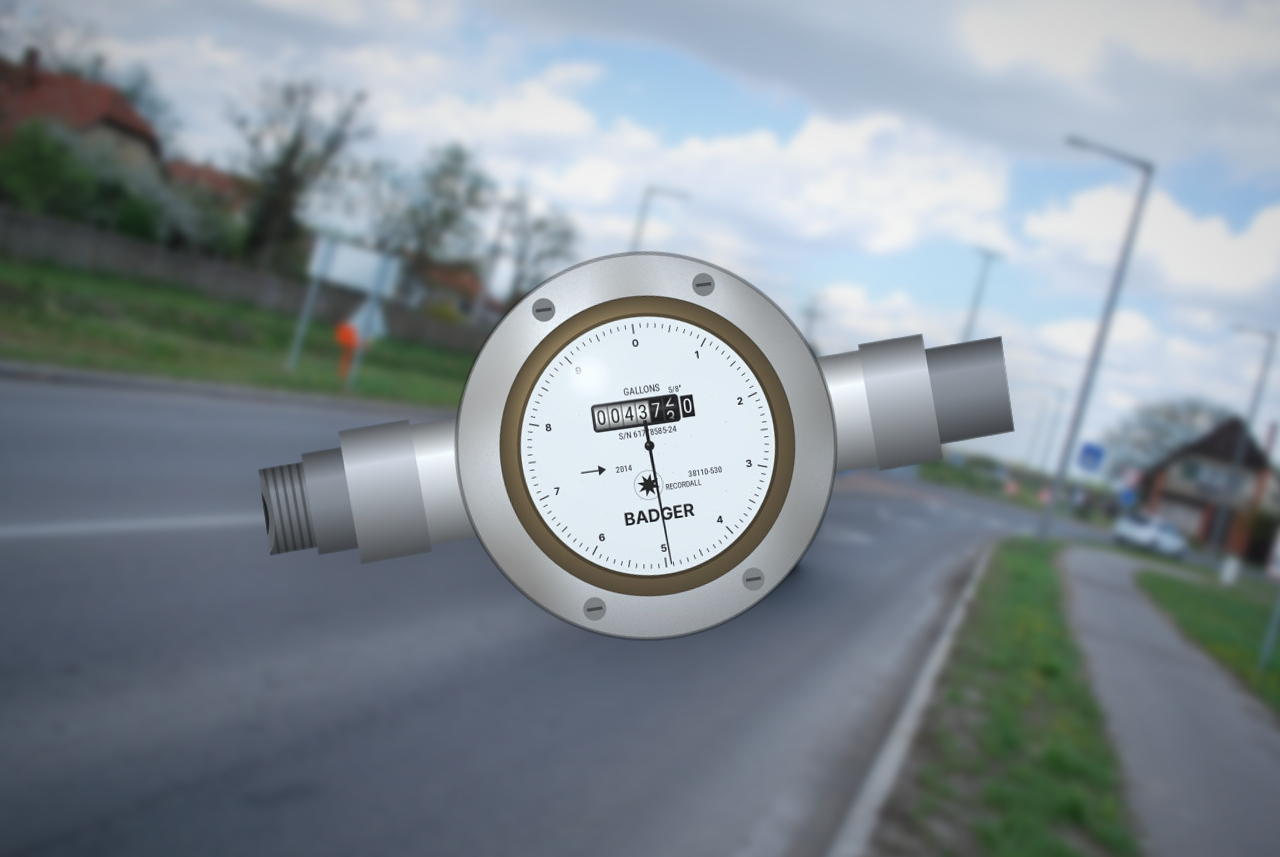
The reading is 43724.9 gal
